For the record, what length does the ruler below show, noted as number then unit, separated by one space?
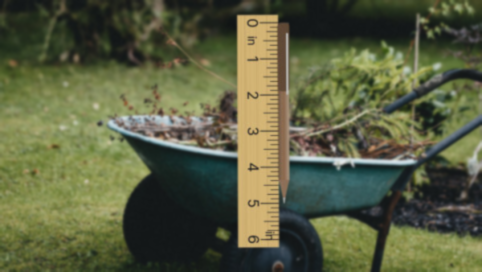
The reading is 5 in
